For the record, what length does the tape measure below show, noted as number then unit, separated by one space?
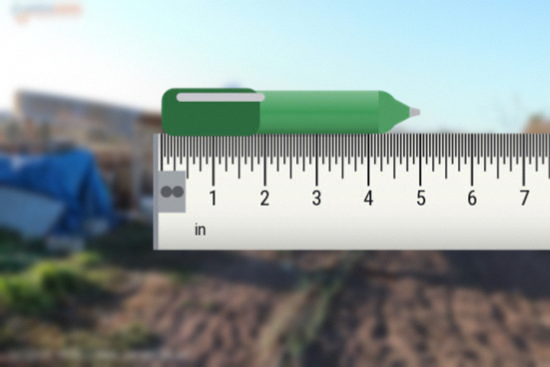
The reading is 5 in
